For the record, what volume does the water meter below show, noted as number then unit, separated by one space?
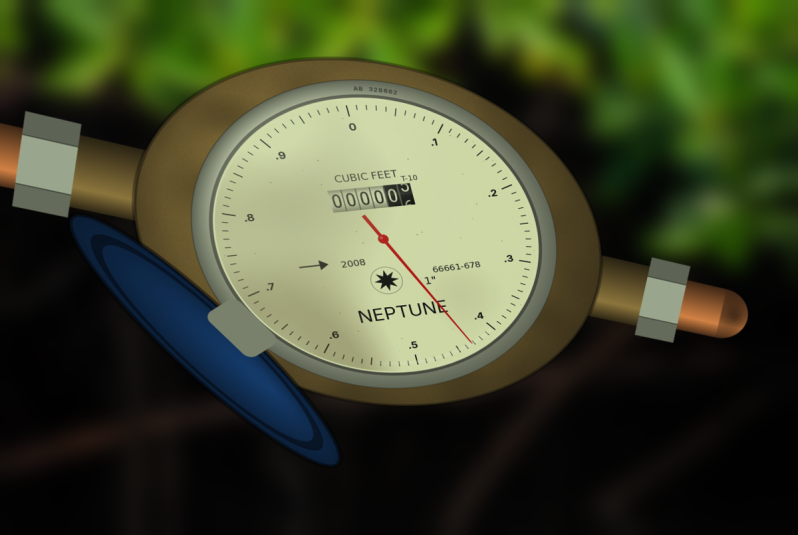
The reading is 5.43 ft³
